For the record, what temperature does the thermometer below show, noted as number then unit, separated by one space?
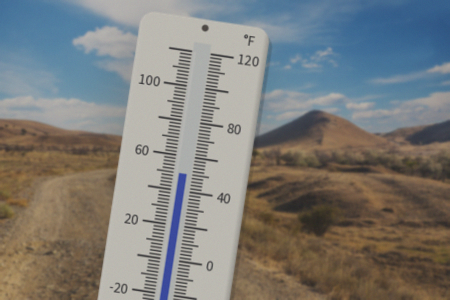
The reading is 50 °F
